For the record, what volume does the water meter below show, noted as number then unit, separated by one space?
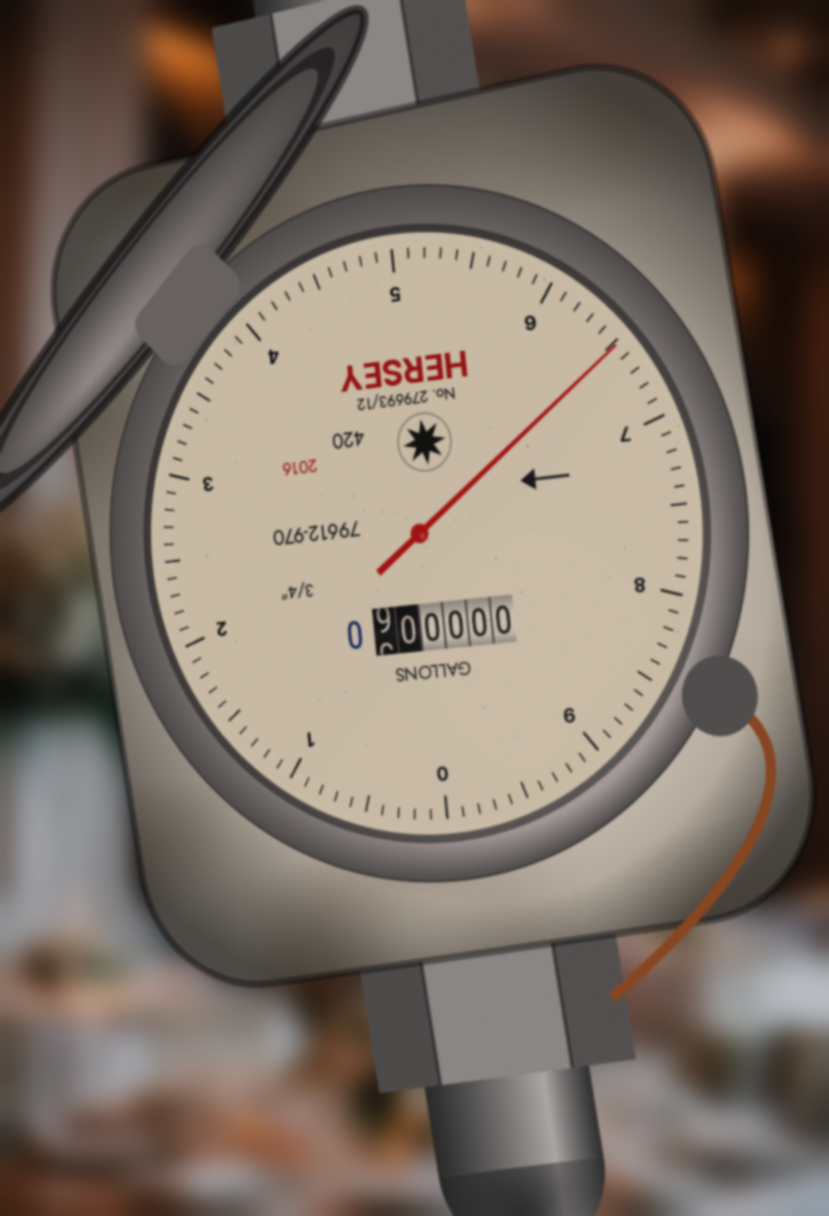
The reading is 56.5 gal
